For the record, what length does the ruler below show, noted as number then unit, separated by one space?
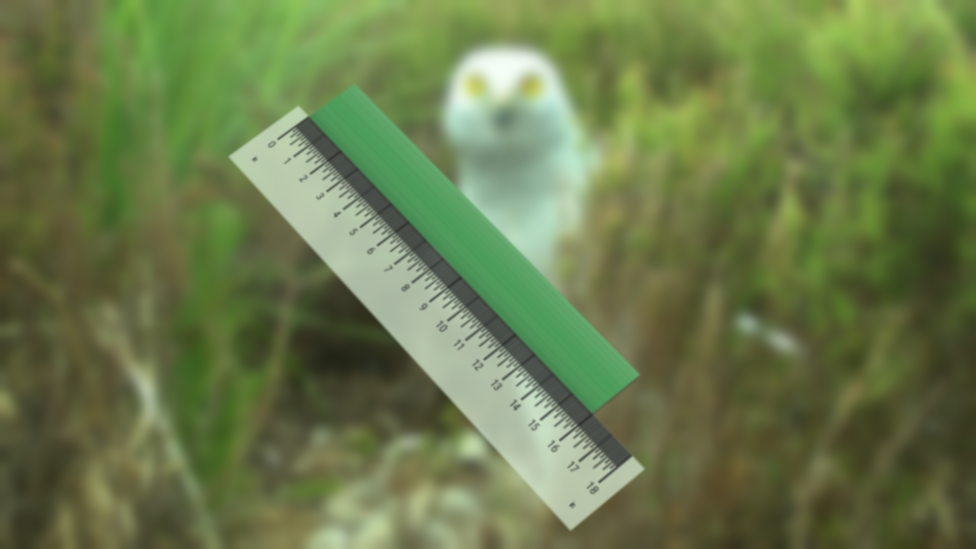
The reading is 16 in
